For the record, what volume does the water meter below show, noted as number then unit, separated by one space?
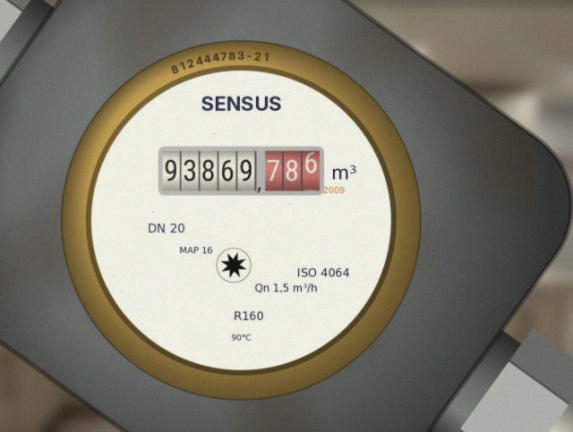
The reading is 93869.786 m³
